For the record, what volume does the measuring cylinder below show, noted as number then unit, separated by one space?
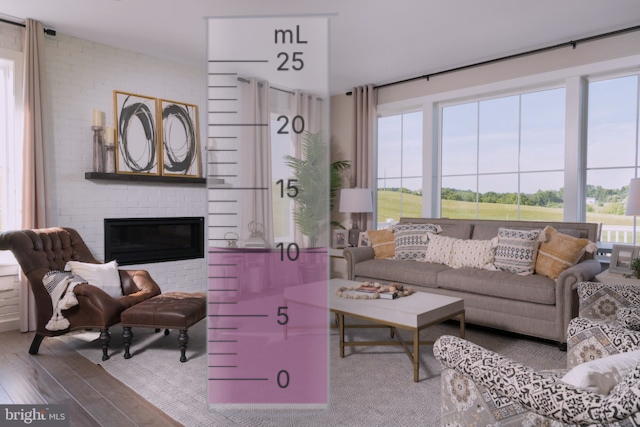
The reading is 10 mL
